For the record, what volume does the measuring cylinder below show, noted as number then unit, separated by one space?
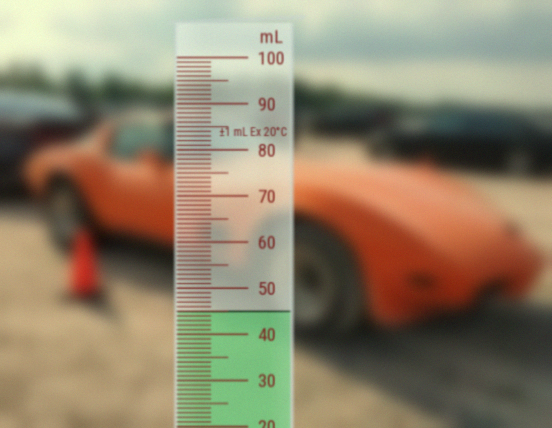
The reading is 45 mL
